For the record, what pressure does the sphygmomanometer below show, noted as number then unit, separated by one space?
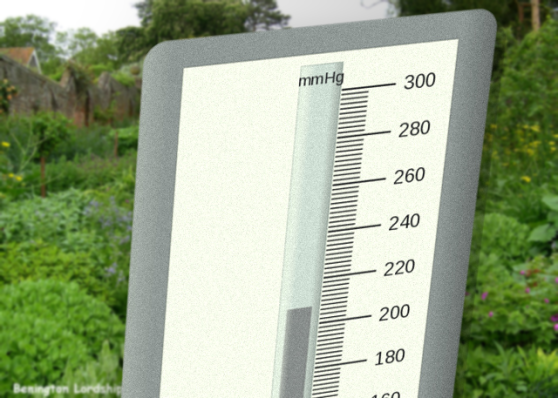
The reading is 208 mmHg
